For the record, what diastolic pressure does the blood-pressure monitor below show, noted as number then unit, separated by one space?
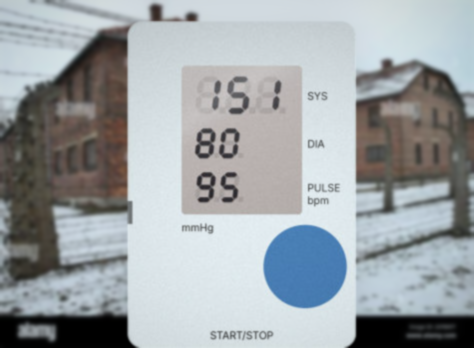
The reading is 80 mmHg
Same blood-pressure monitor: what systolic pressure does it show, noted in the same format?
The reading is 151 mmHg
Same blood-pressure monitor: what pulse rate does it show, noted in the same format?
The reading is 95 bpm
